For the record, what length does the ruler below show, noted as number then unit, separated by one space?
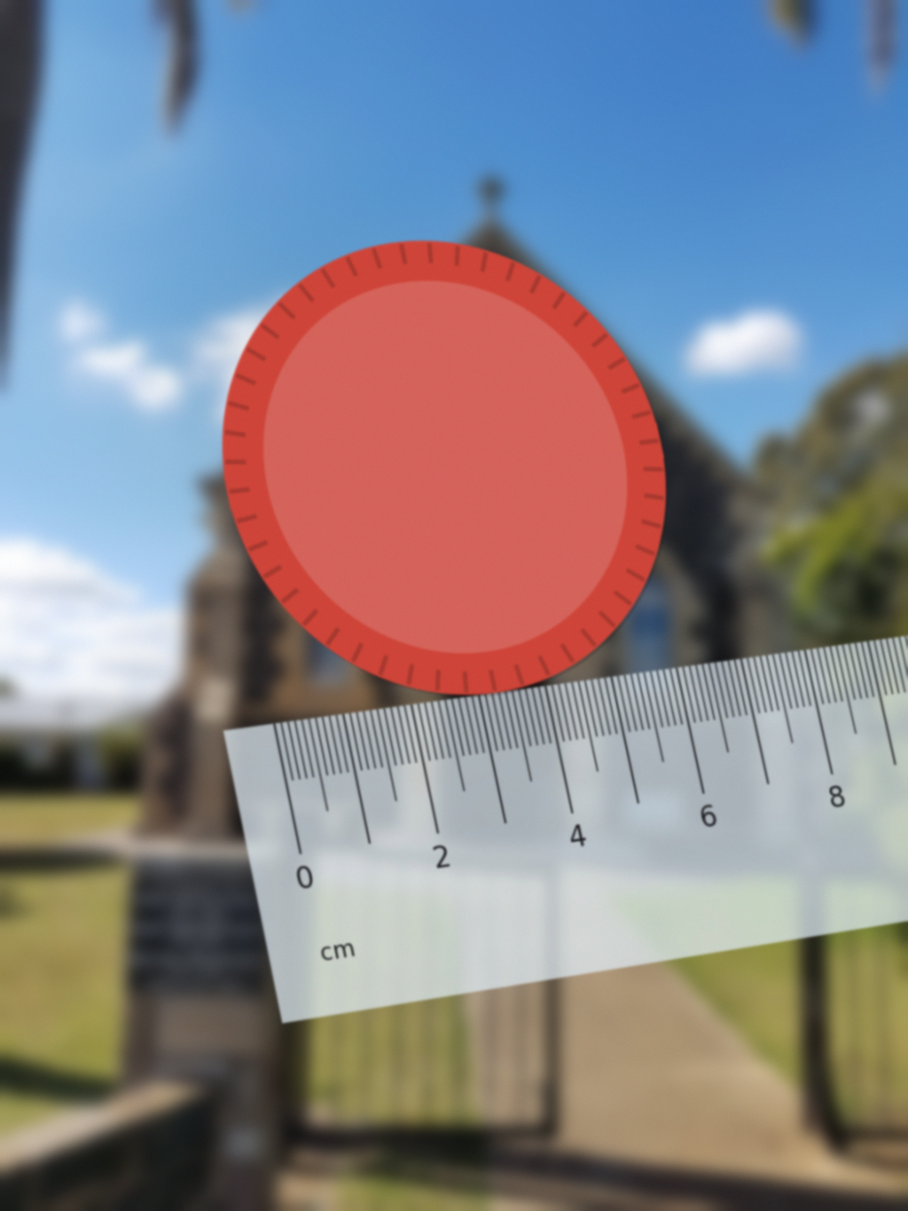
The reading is 6.5 cm
